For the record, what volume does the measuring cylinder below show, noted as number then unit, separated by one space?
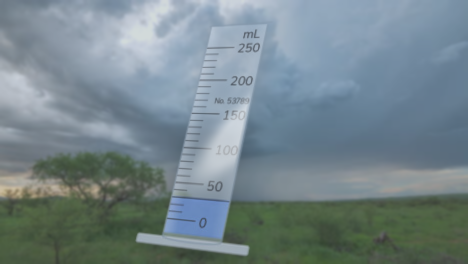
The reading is 30 mL
